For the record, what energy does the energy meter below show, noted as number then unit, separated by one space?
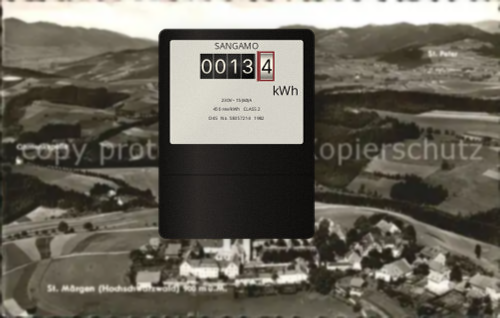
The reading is 13.4 kWh
